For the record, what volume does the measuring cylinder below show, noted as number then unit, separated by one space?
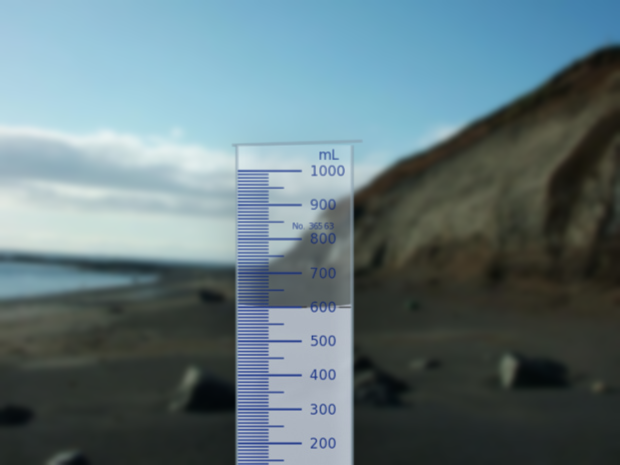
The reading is 600 mL
